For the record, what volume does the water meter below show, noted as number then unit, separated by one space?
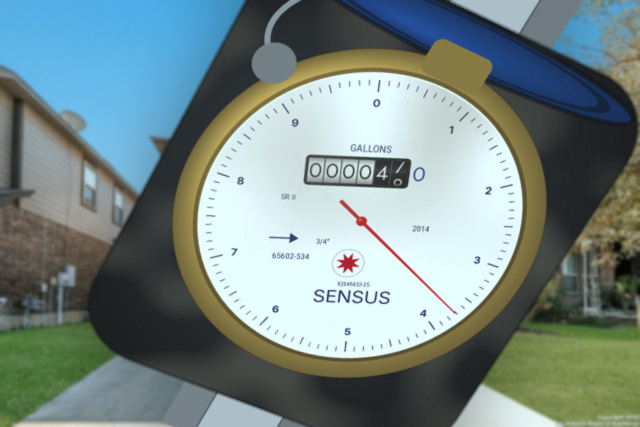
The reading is 473.7 gal
